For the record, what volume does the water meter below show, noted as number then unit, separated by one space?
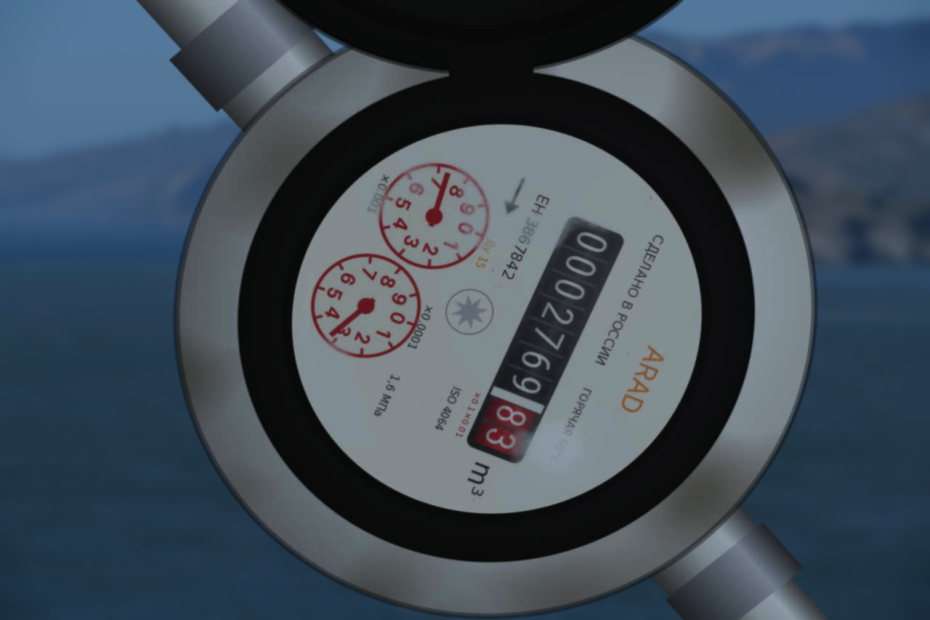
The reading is 2769.8373 m³
